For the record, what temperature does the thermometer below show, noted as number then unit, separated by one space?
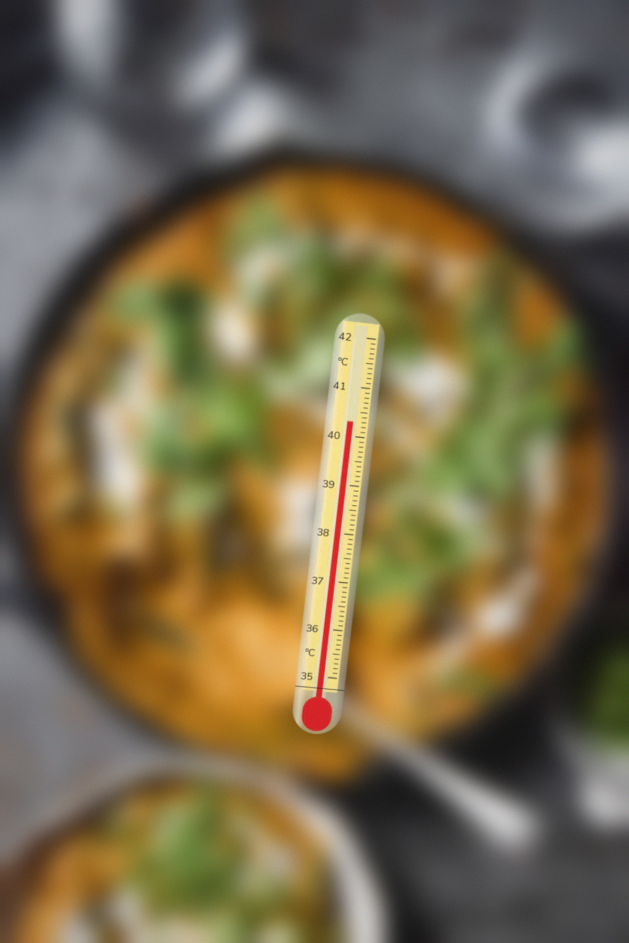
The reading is 40.3 °C
